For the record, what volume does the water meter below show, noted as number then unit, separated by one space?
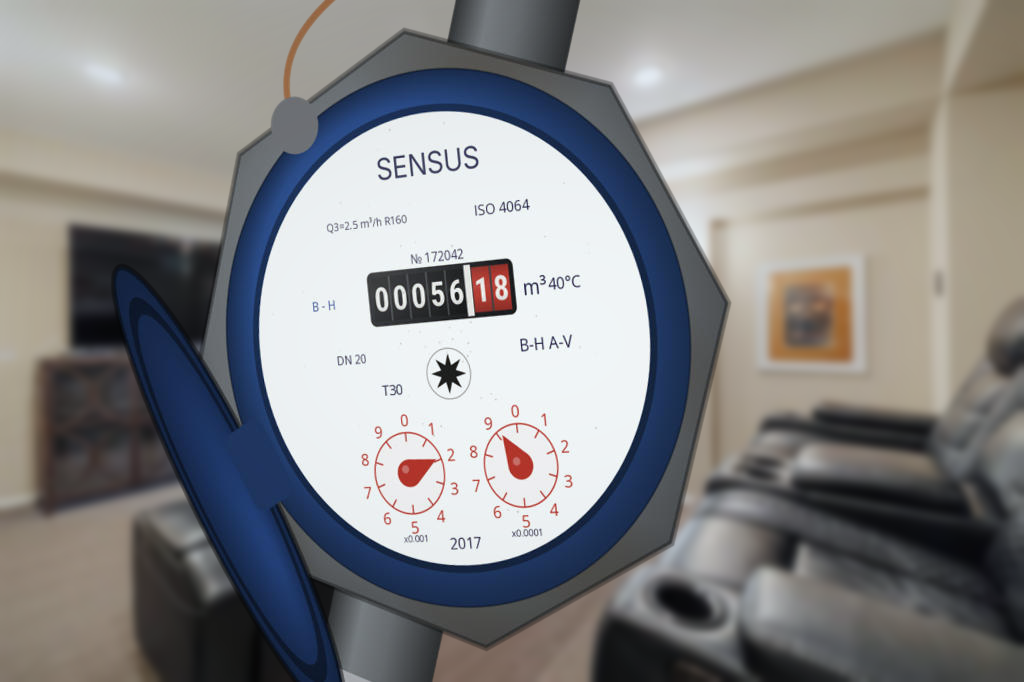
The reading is 56.1819 m³
